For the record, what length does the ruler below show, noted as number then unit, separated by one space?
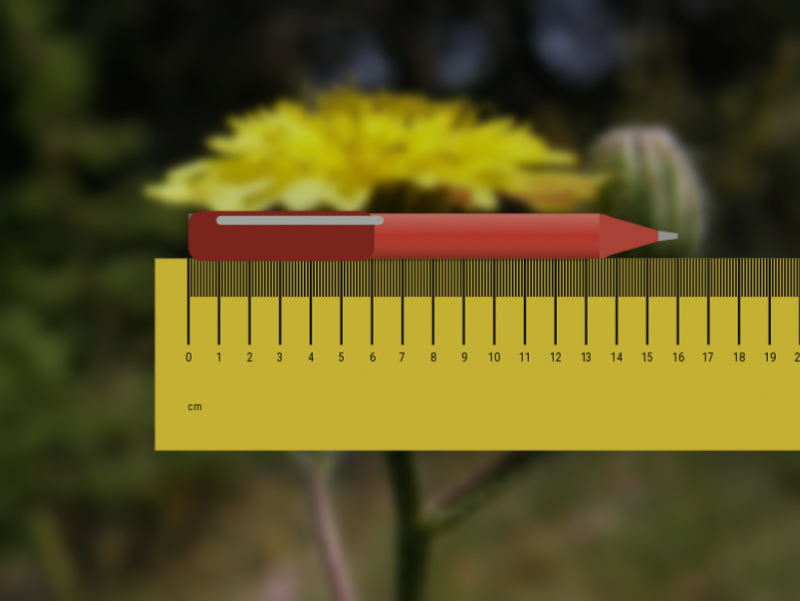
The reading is 16 cm
